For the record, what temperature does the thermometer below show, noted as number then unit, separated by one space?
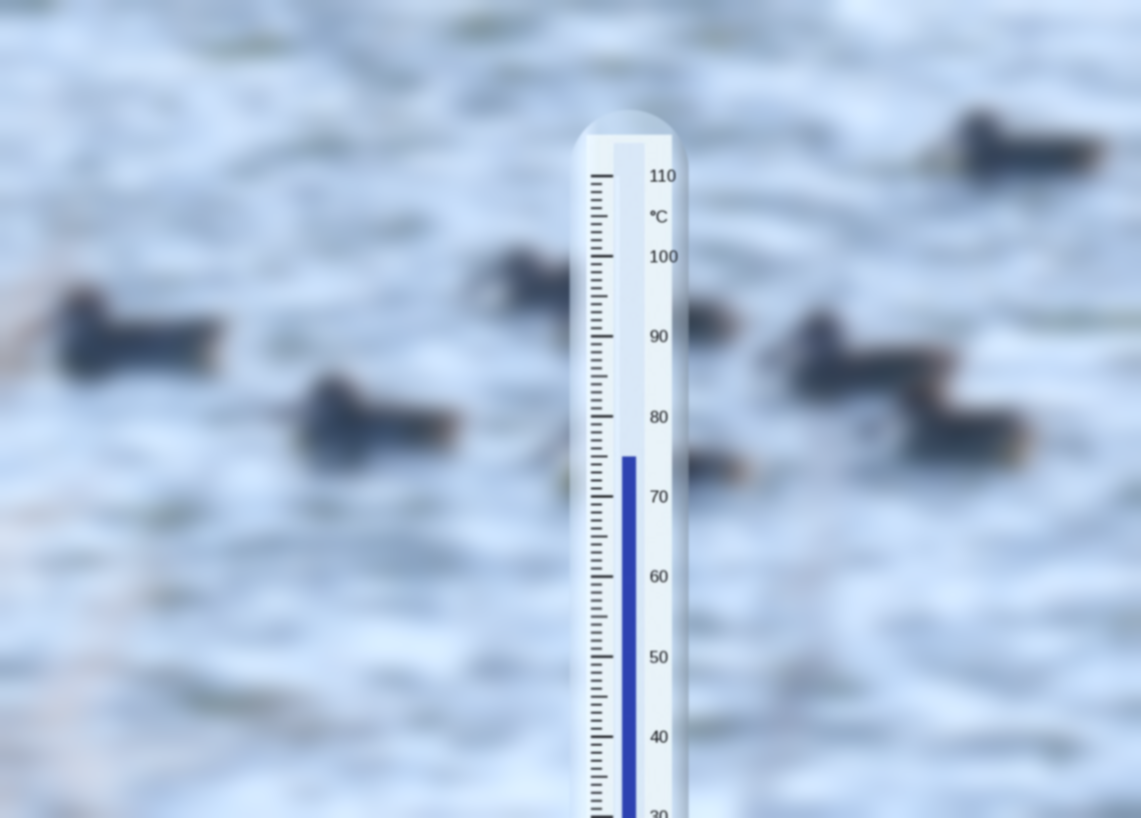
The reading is 75 °C
